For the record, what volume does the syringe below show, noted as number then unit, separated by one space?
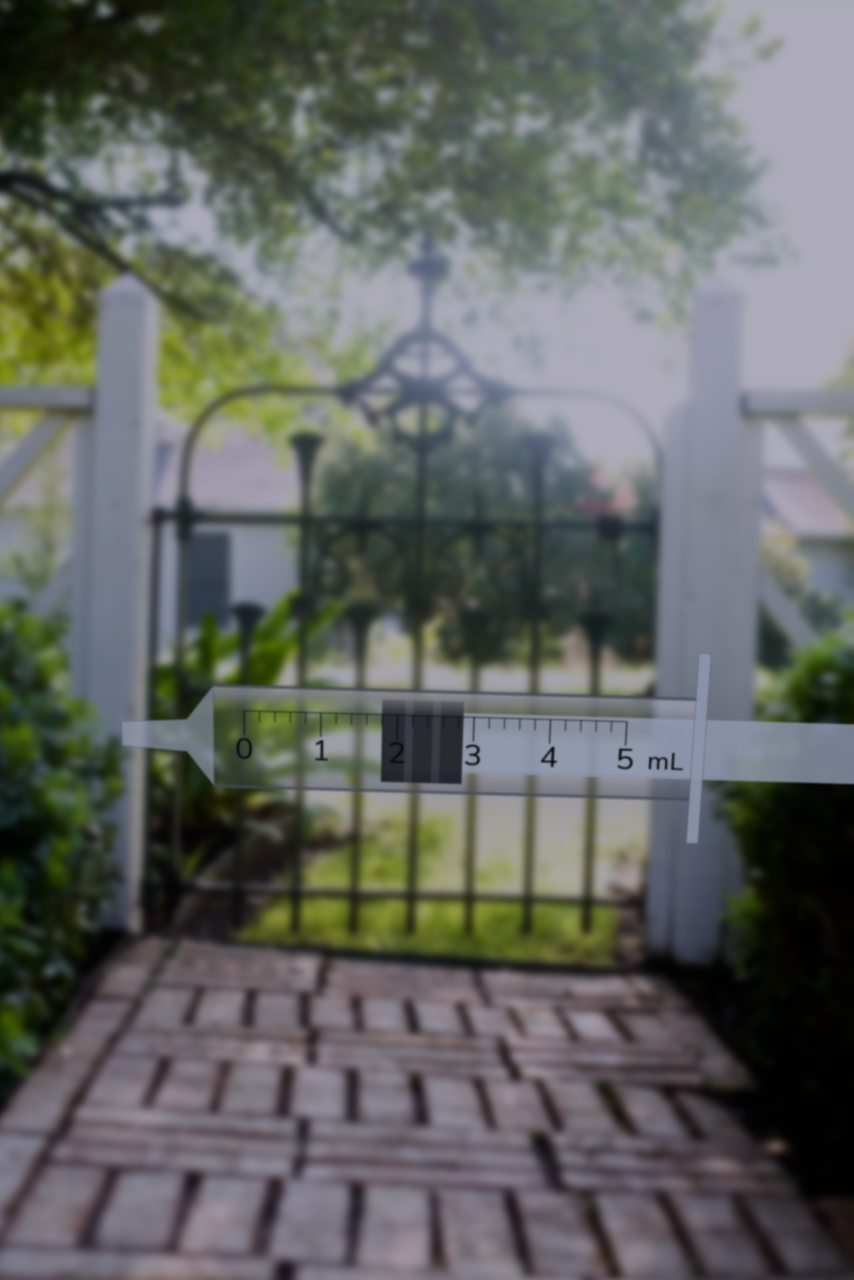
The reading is 1.8 mL
